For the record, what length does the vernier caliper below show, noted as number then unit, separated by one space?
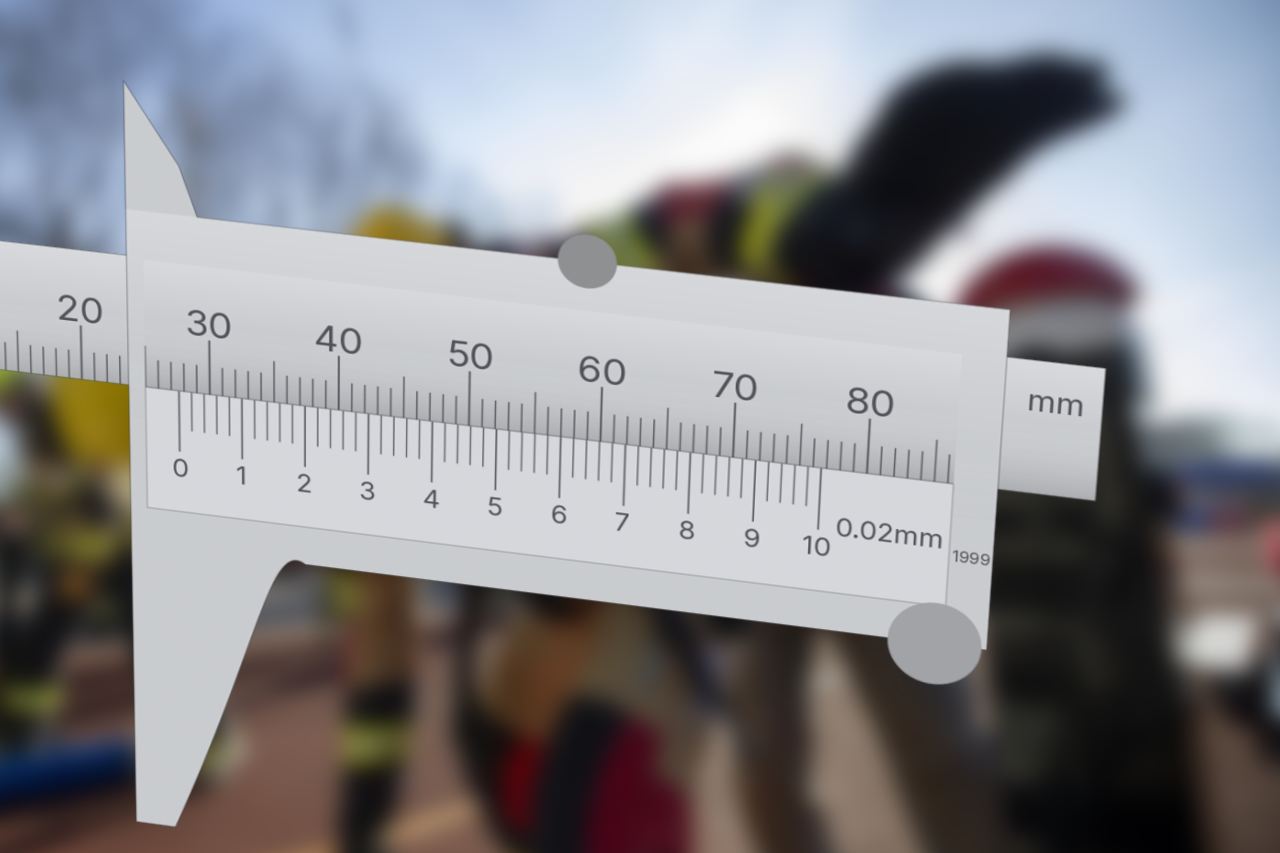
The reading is 27.6 mm
